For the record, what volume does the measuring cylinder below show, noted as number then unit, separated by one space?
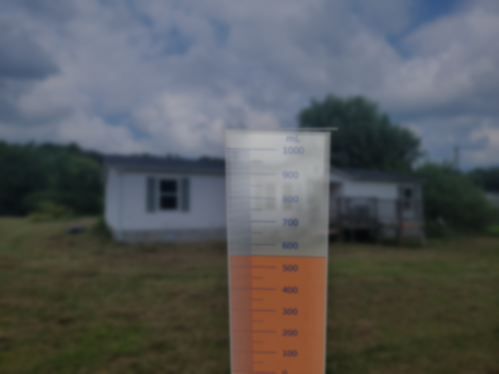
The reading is 550 mL
